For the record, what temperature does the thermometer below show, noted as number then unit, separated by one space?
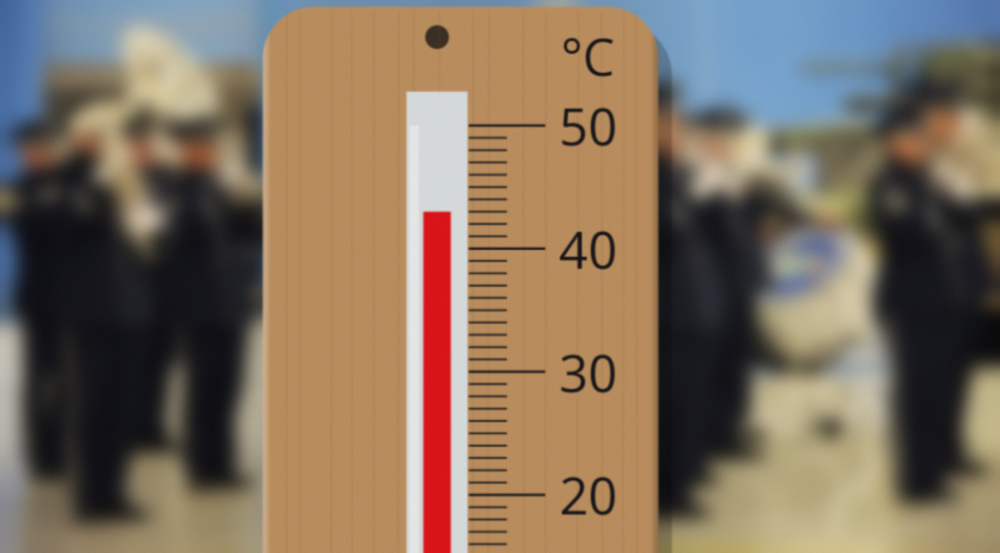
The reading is 43 °C
